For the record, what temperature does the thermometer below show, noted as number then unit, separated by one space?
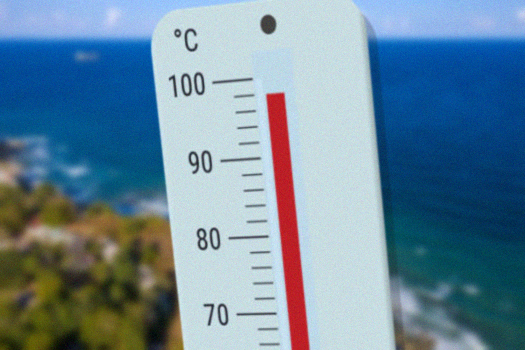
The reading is 98 °C
